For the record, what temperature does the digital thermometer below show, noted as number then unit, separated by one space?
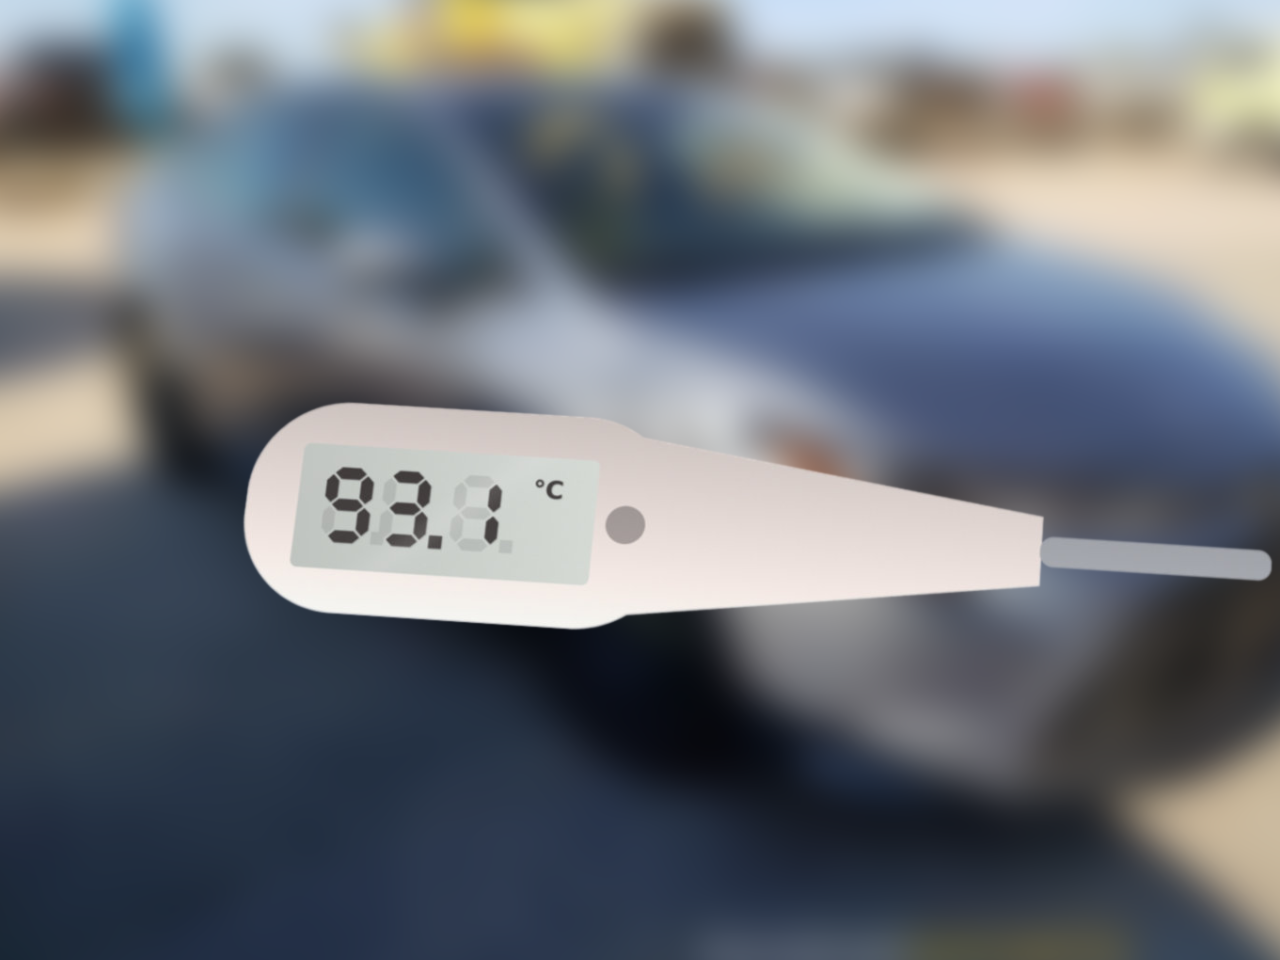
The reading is 93.1 °C
